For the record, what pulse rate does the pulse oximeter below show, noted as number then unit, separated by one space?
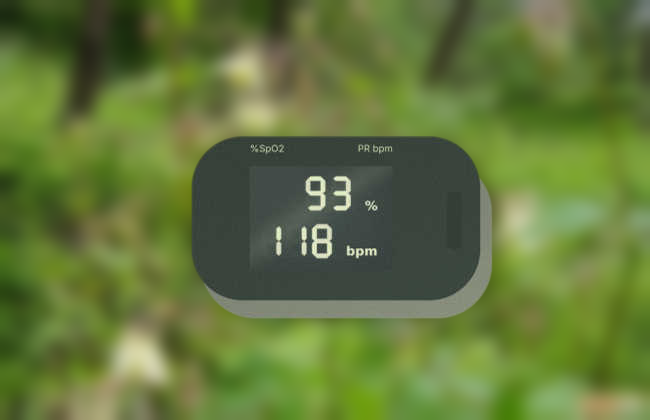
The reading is 118 bpm
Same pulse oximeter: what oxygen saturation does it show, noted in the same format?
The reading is 93 %
